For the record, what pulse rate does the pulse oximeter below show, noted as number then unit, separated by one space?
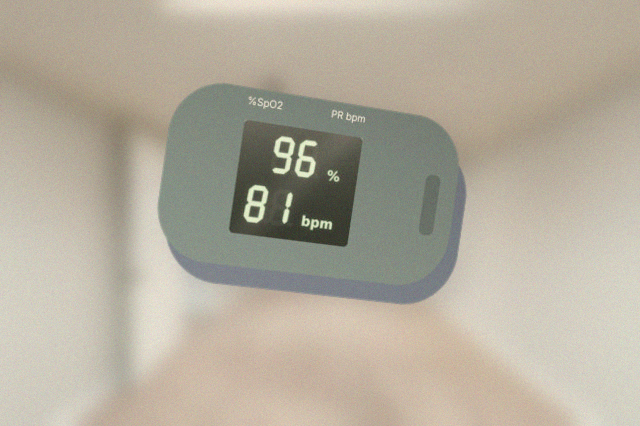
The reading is 81 bpm
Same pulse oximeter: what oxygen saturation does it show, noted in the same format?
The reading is 96 %
